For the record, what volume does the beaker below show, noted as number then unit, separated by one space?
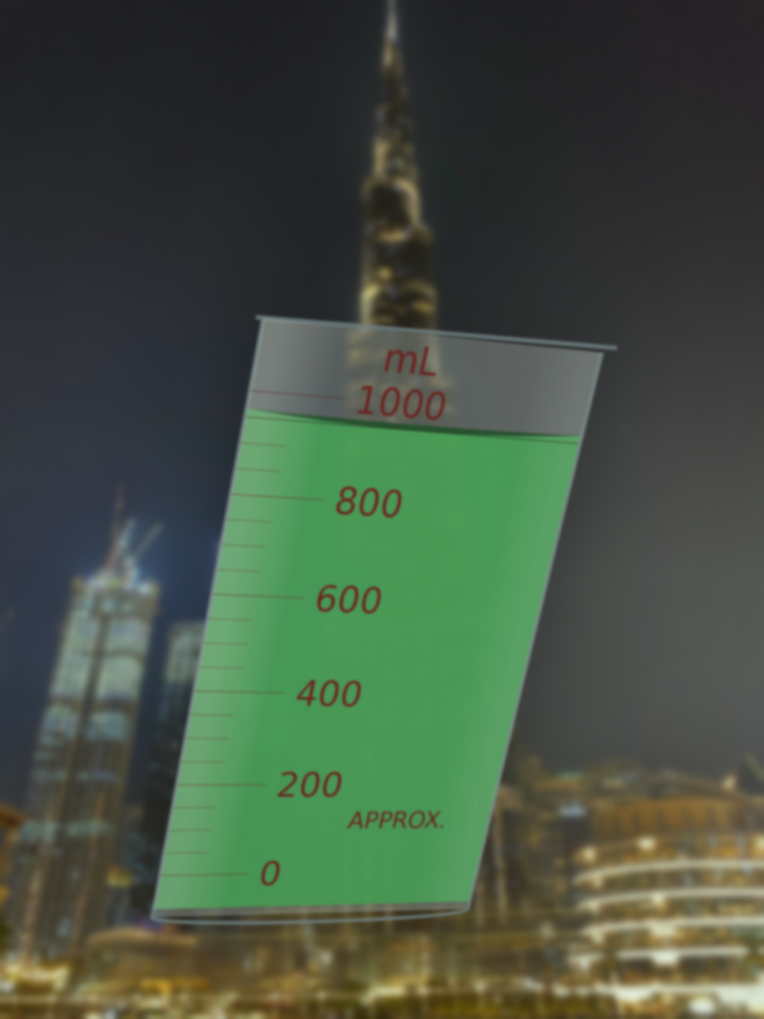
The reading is 950 mL
